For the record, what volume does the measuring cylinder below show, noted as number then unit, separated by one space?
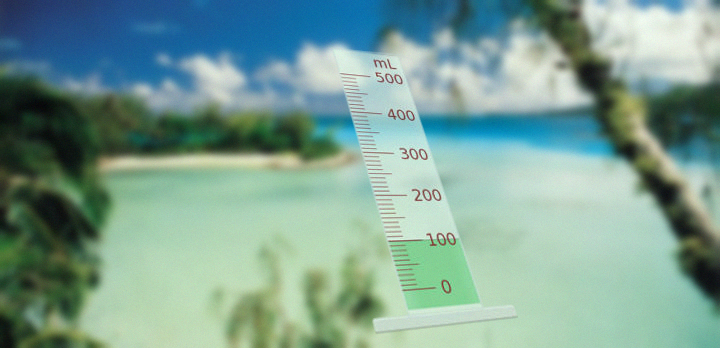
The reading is 100 mL
